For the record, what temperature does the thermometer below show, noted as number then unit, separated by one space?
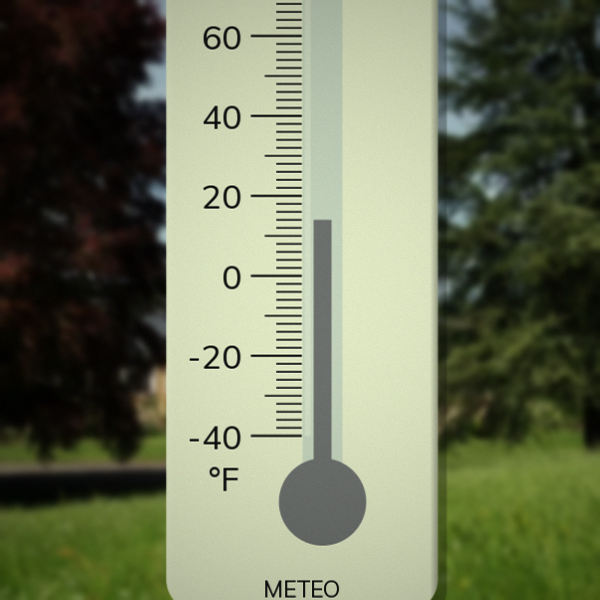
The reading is 14 °F
